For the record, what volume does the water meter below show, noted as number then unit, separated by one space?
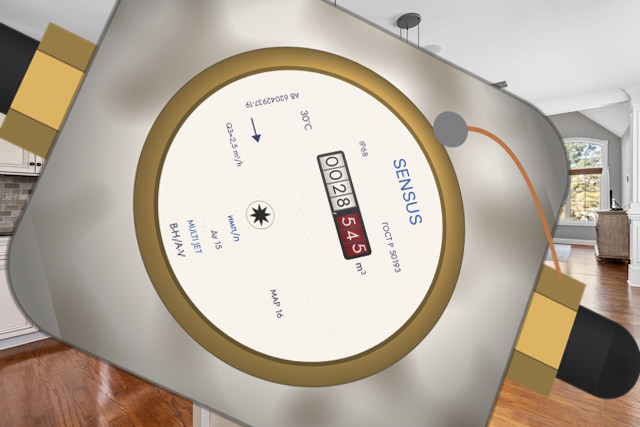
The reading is 28.545 m³
